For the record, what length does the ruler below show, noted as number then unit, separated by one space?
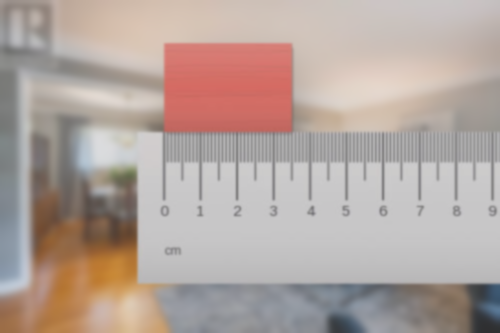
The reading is 3.5 cm
